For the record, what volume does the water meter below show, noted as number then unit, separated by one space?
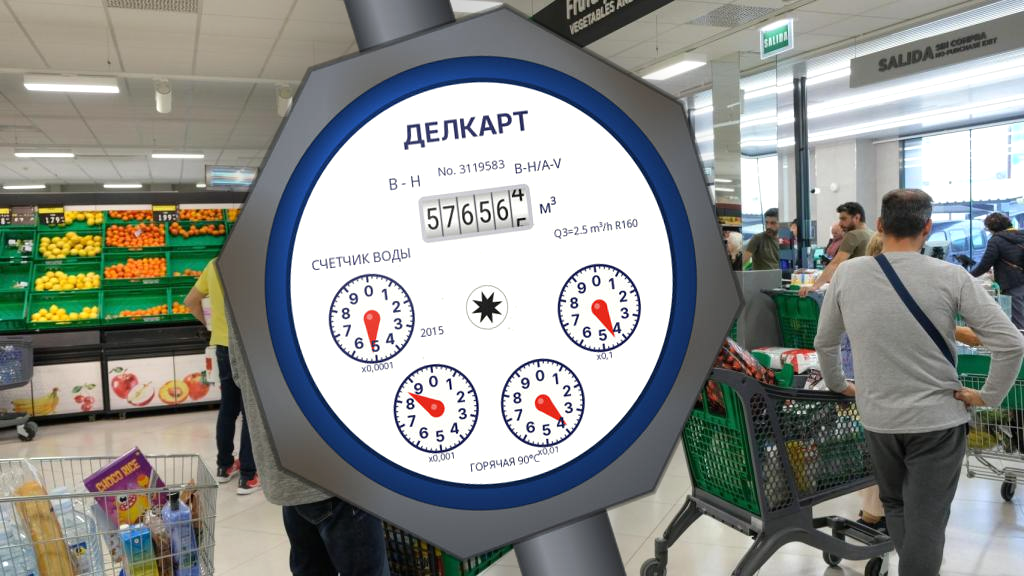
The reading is 576564.4385 m³
